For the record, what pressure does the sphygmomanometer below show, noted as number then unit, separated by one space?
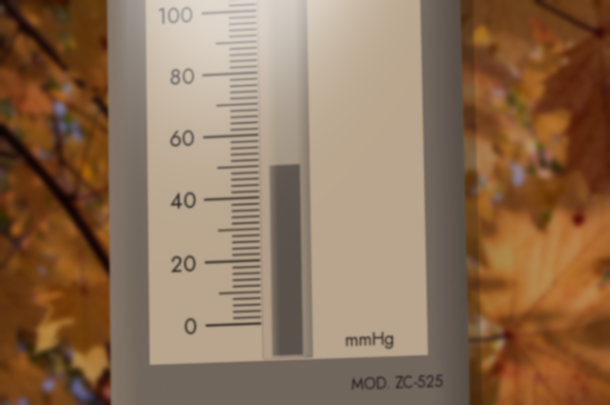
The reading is 50 mmHg
